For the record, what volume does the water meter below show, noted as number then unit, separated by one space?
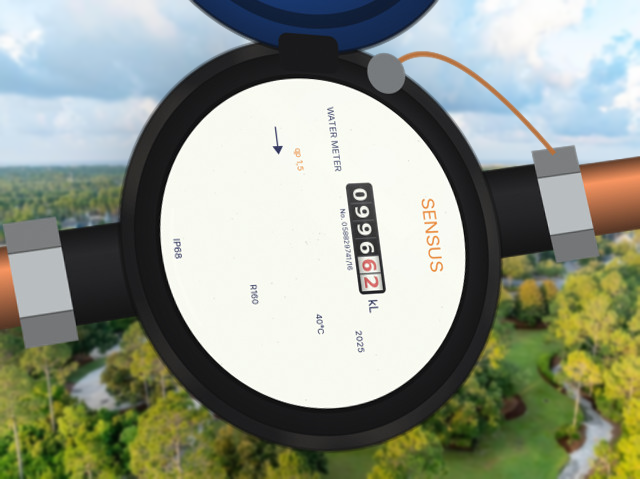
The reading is 996.62 kL
